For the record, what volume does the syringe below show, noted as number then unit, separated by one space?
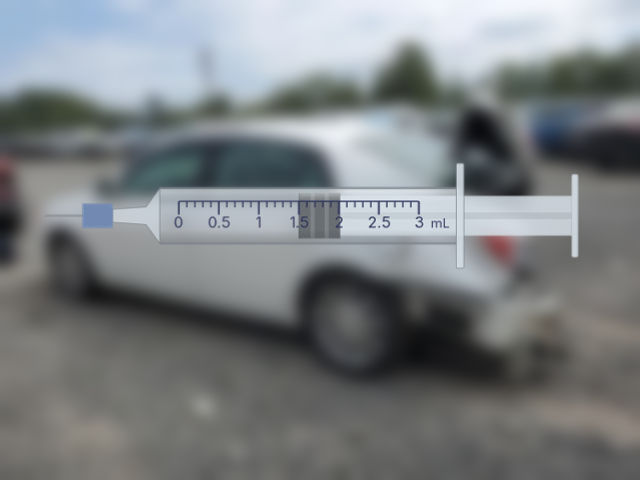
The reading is 1.5 mL
